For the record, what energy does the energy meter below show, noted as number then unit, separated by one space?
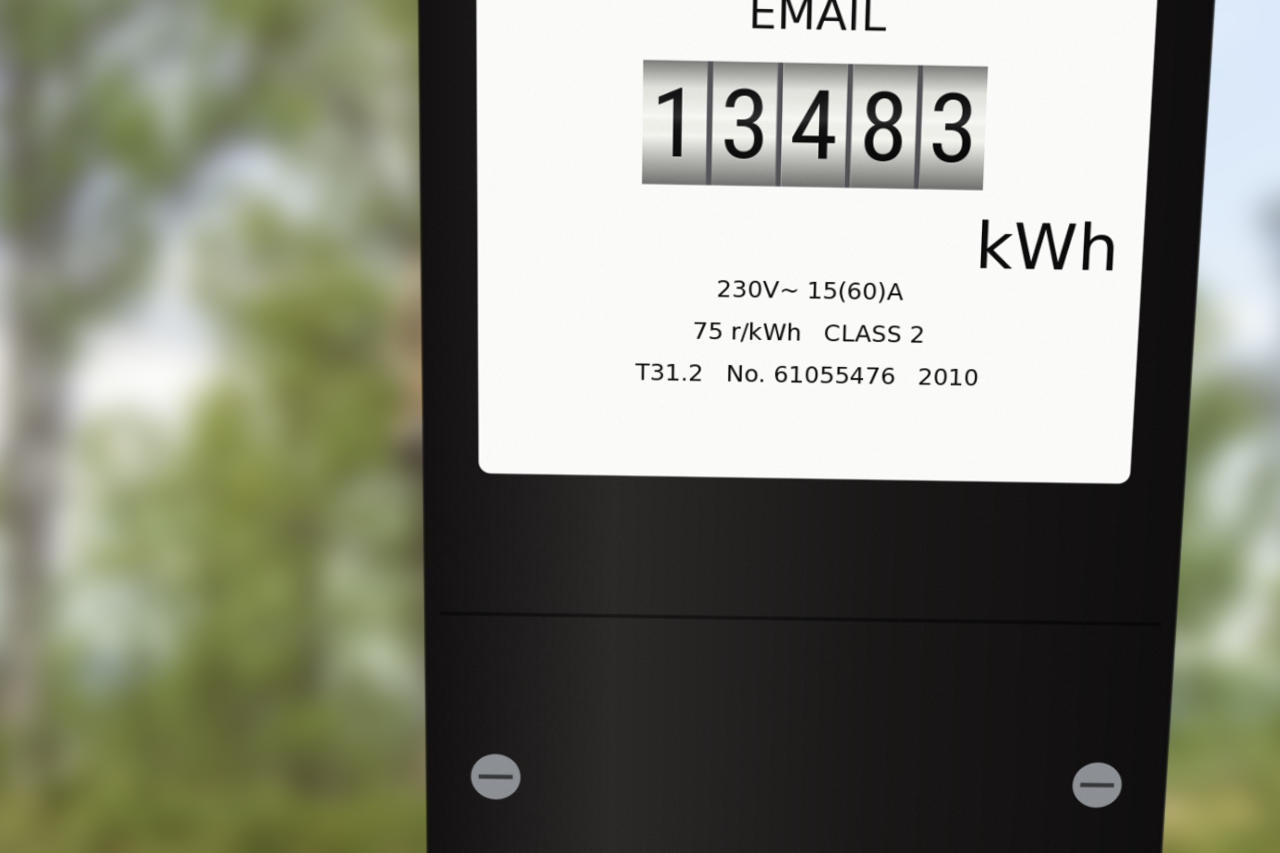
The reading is 13483 kWh
